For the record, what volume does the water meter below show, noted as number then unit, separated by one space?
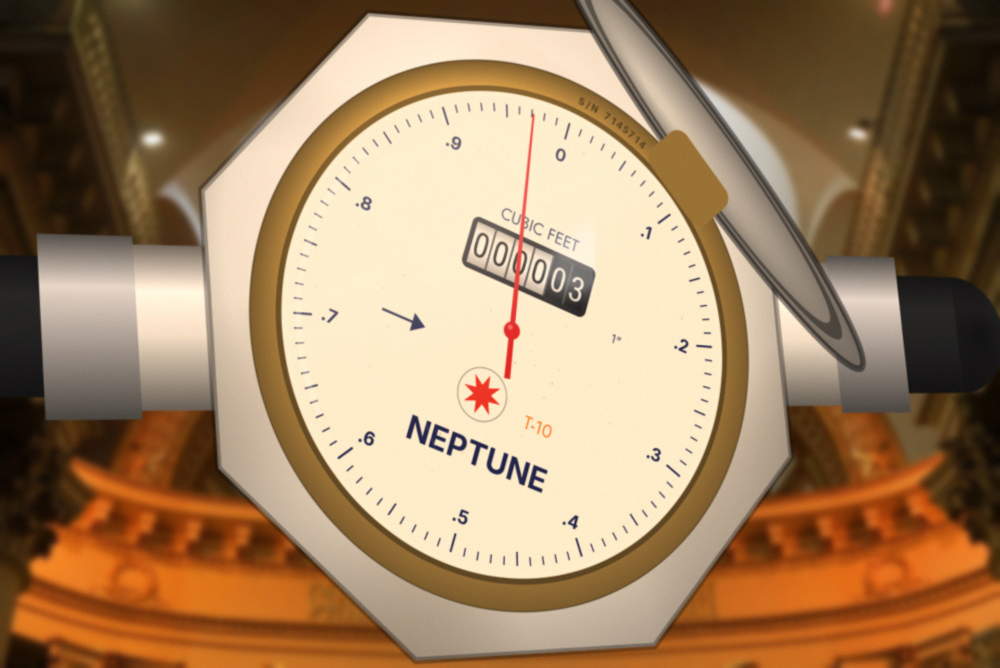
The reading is 2.97 ft³
